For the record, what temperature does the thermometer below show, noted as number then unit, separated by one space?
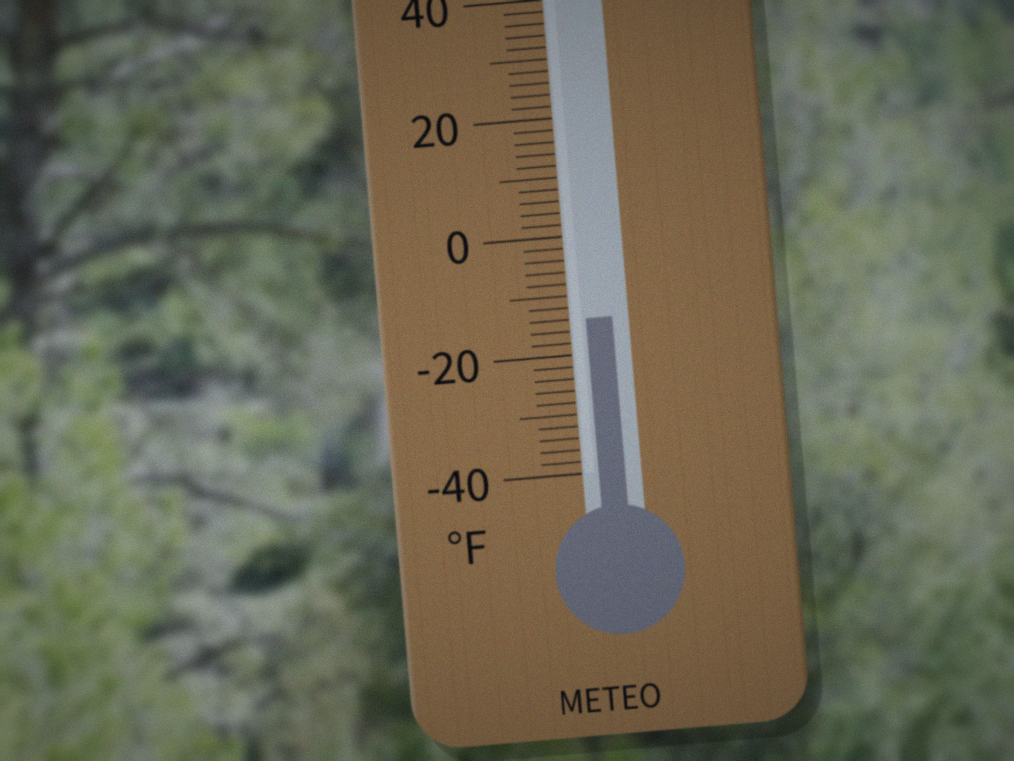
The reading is -14 °F
